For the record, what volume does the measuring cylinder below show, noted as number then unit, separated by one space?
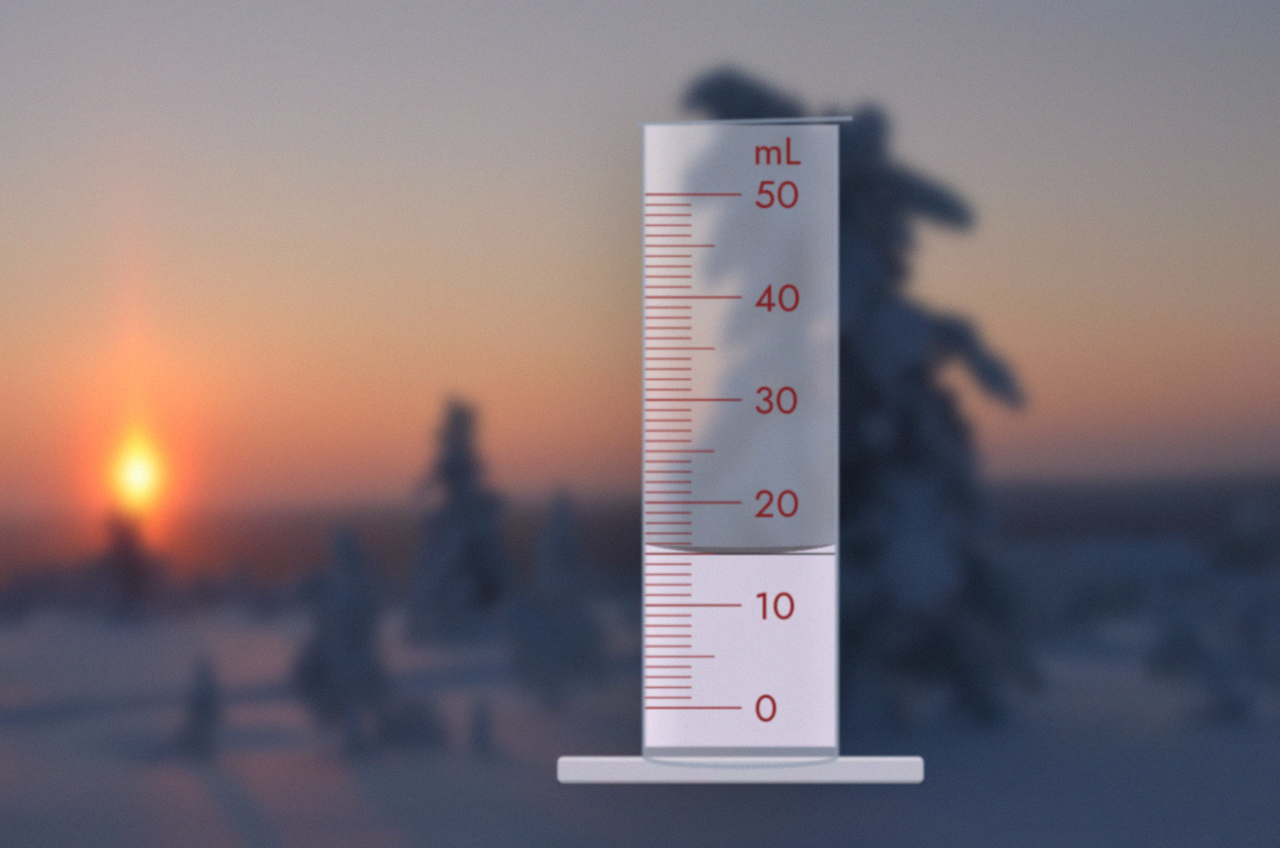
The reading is 15 mL
